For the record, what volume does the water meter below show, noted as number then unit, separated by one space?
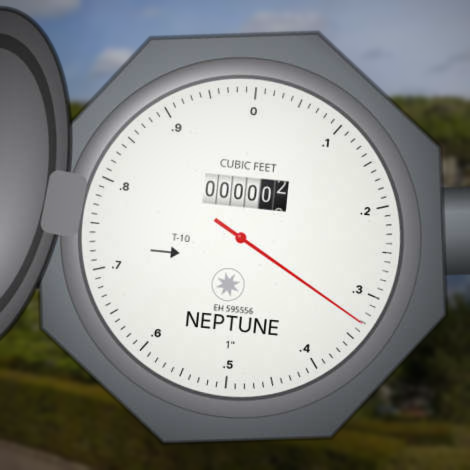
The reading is 2.33 ft³
